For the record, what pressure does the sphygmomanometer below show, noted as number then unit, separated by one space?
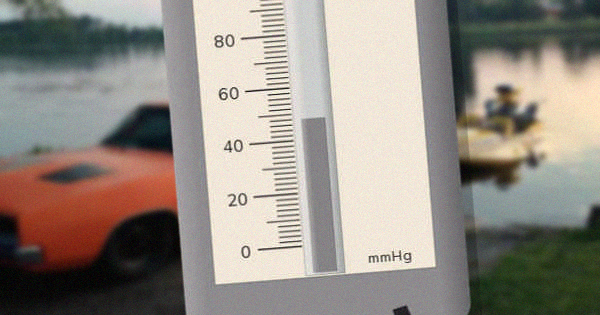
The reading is 48 mmHg
